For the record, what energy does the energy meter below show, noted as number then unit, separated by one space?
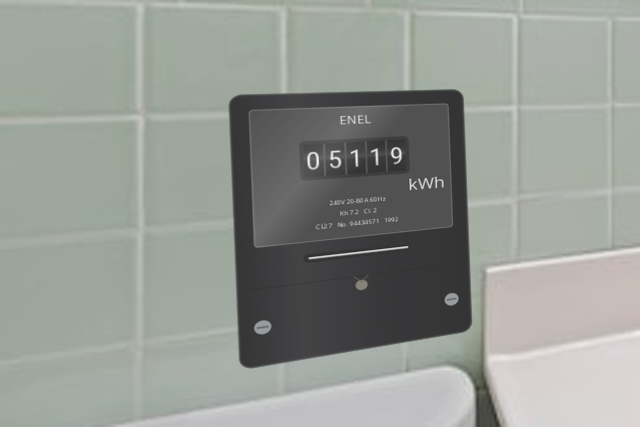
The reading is 5119 kWh
